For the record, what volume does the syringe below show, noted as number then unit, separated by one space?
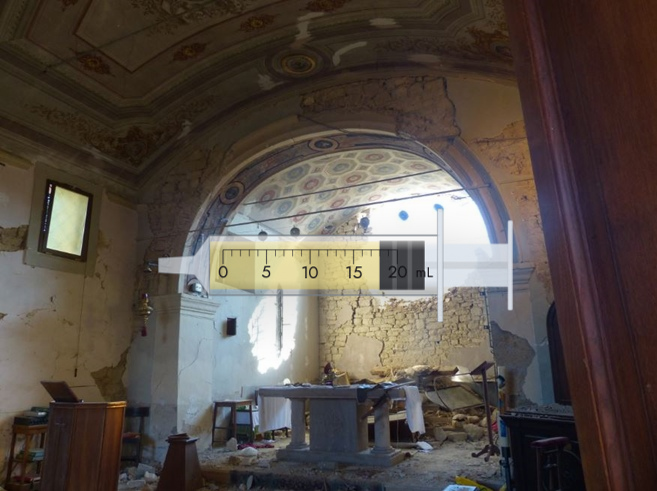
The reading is 18 mL
